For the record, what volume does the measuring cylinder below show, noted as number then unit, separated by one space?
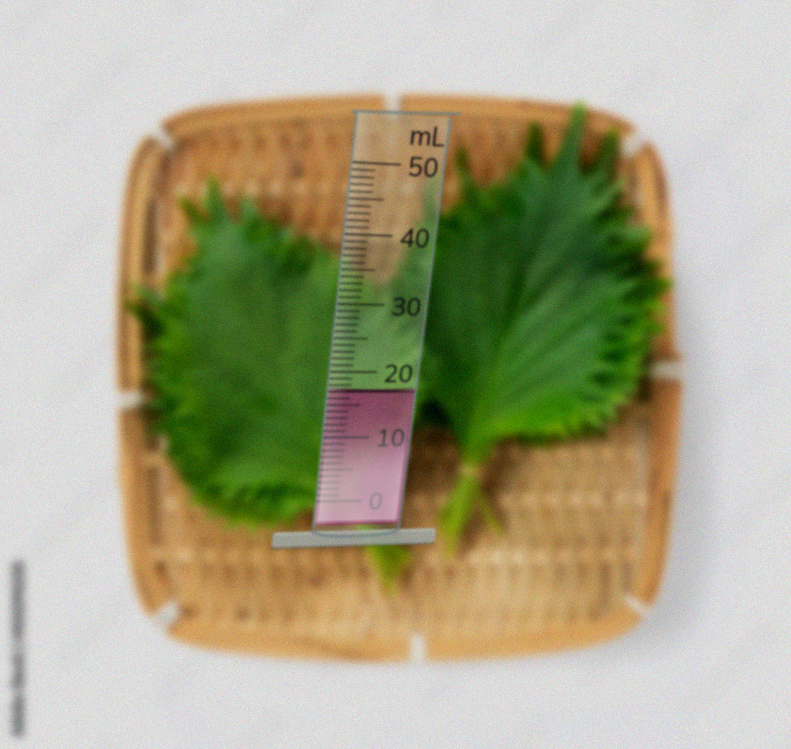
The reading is 17 mL
